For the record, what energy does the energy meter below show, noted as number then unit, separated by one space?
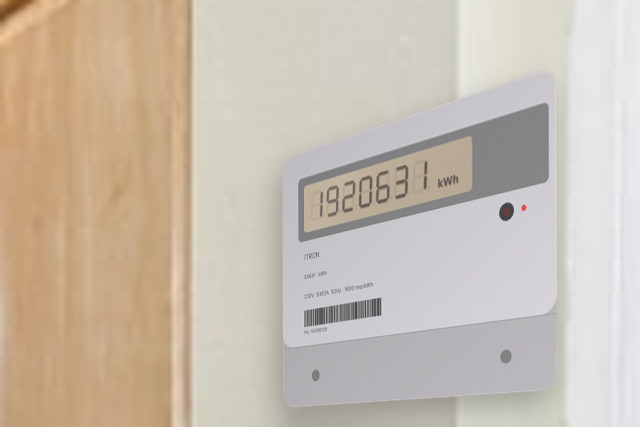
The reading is 1920631 kWh
